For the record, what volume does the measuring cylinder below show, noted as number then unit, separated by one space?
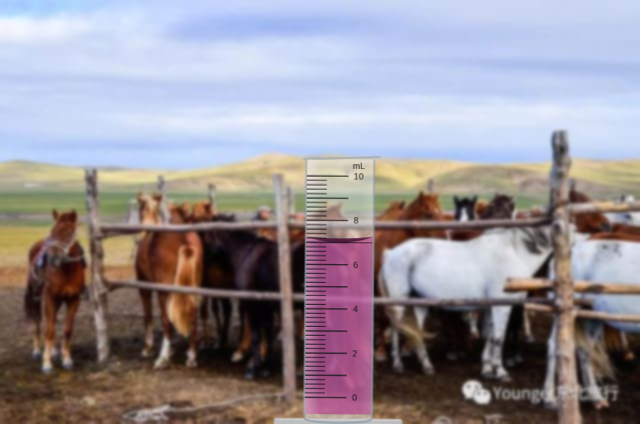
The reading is 7 mL
